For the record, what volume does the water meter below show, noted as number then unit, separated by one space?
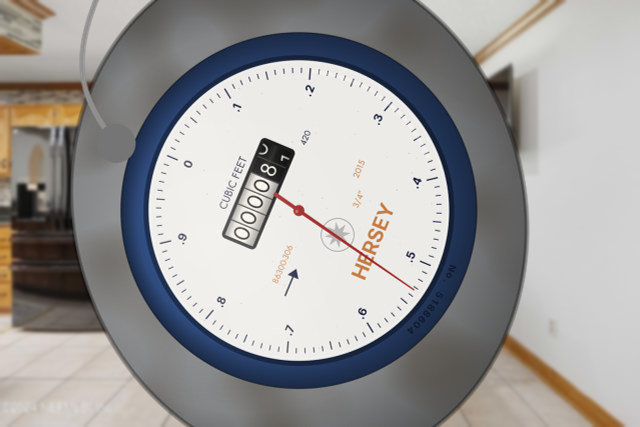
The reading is 80.53 ft³
